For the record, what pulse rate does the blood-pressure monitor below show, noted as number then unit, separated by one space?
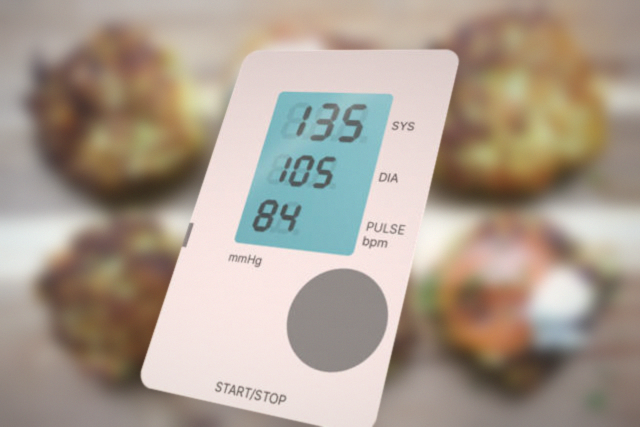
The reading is 84 bpm
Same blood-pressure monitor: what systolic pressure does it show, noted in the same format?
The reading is 135 mmHg
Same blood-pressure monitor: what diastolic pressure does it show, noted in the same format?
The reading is 105 mmHg
